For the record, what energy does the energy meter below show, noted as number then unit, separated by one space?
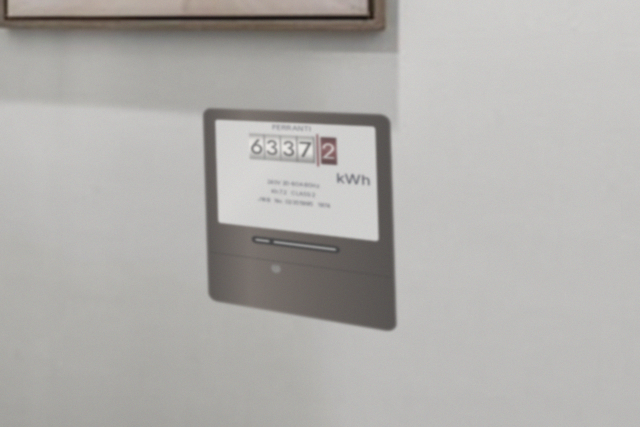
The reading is 6337.2 kWh
